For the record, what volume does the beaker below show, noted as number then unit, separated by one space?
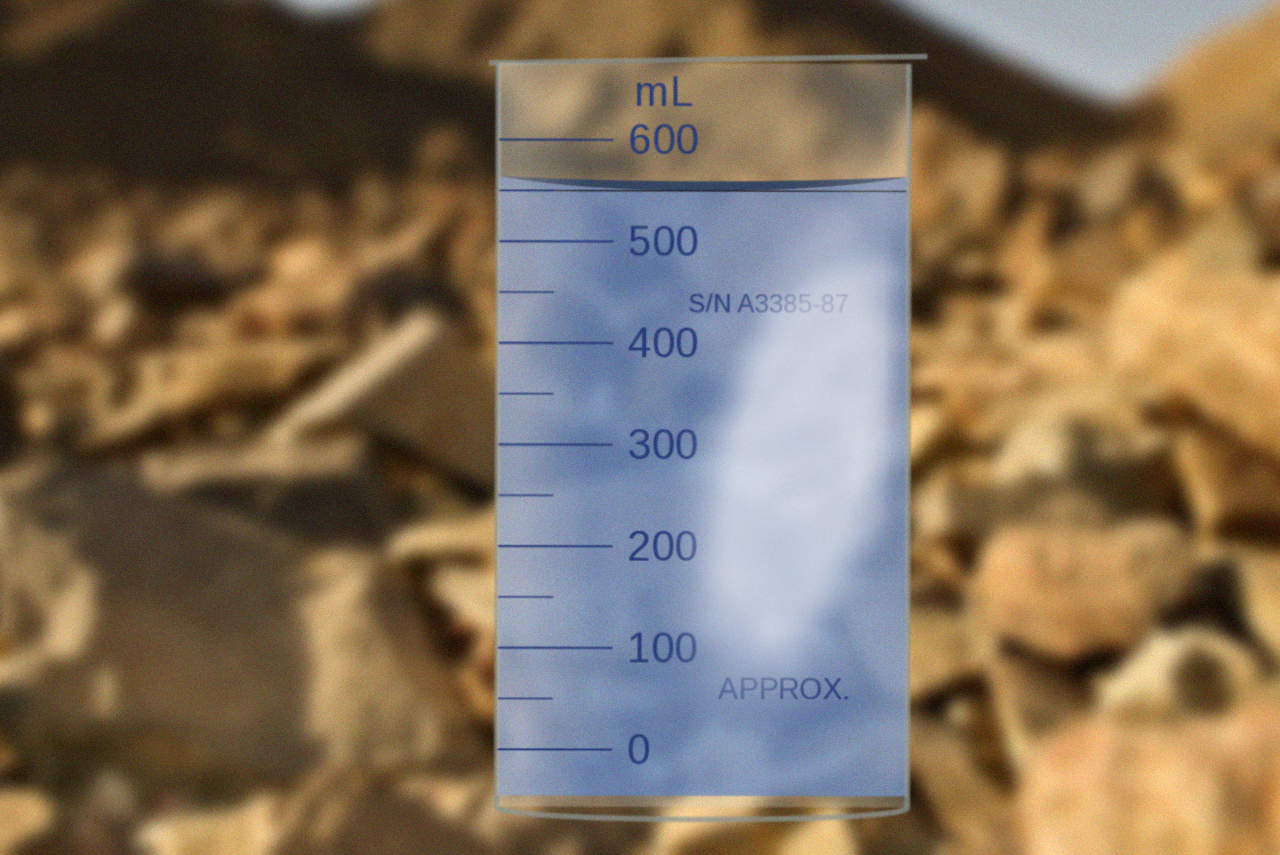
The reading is 550 mL
